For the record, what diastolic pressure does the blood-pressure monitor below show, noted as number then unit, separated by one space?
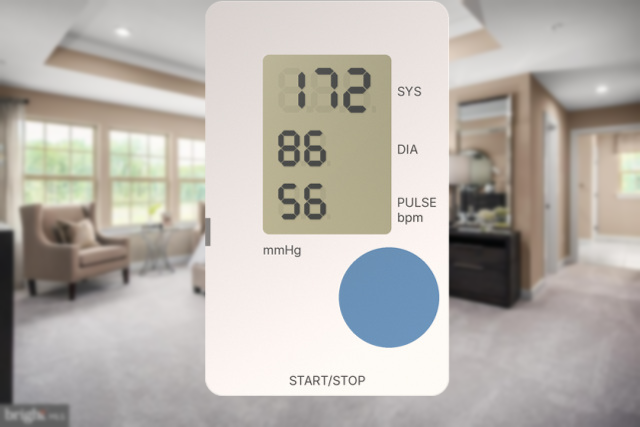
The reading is 86 mmHg
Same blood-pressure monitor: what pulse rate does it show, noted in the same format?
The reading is 56 bpm
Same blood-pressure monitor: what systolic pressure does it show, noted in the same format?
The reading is 172 mmHg
